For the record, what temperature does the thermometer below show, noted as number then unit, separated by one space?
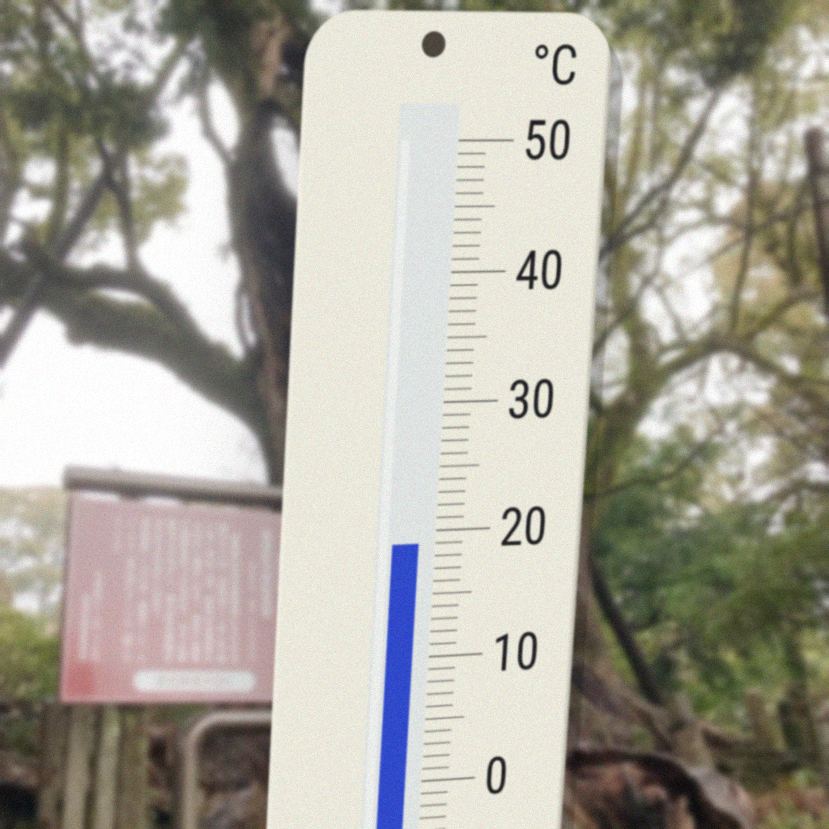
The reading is 19 °C
